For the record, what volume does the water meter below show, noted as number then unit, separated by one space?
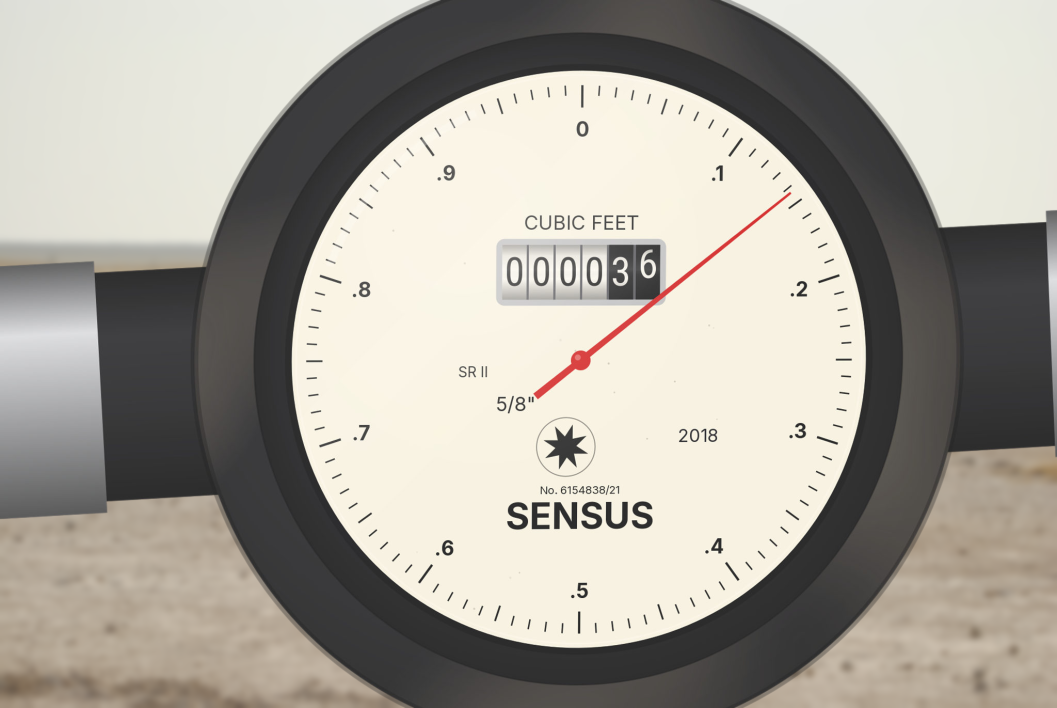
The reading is 36.14 ft³
